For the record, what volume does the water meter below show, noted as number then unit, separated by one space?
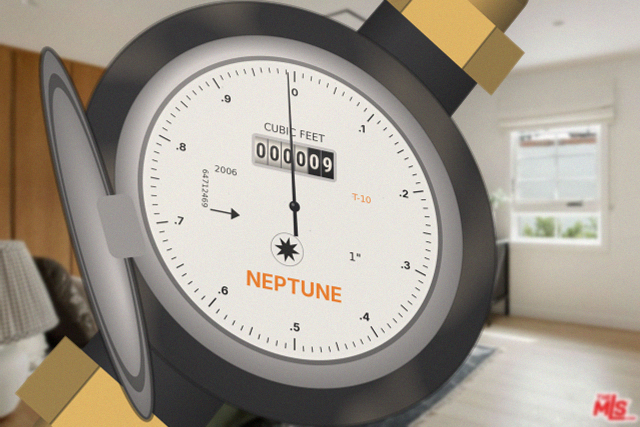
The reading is 8.99 ft³
